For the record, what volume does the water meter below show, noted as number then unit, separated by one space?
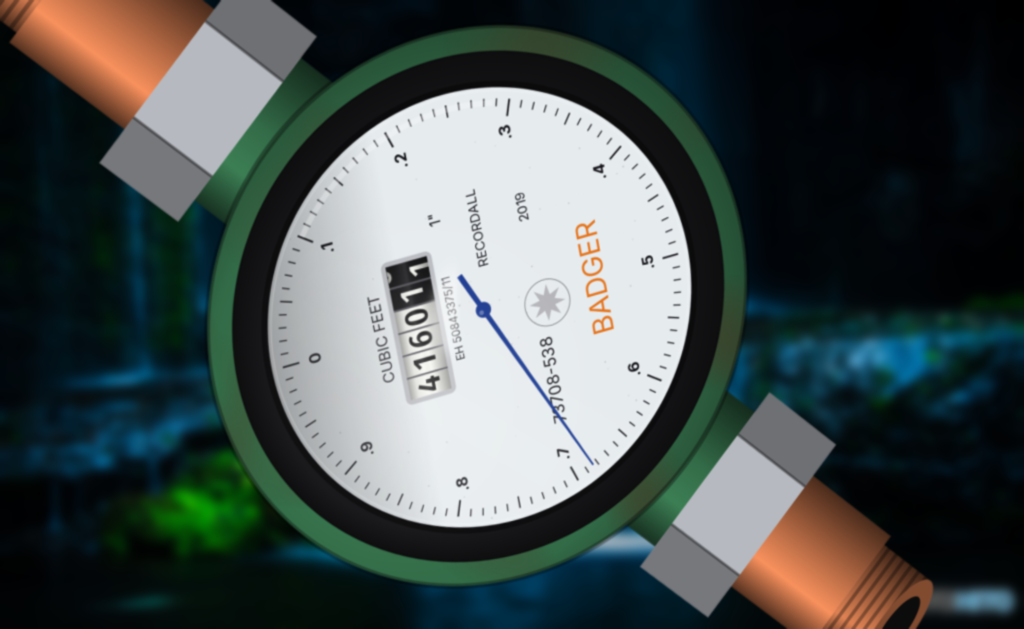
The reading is 416010.68 ft³
